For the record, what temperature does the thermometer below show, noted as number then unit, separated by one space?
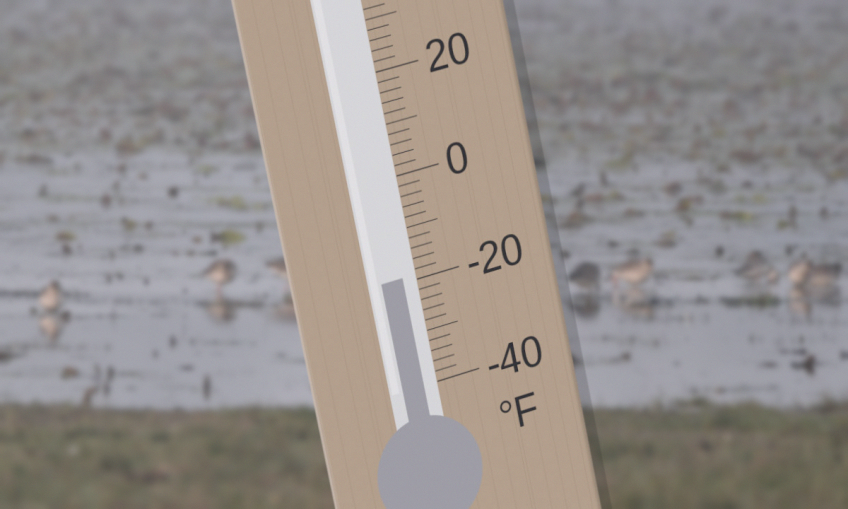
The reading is -19 °F
